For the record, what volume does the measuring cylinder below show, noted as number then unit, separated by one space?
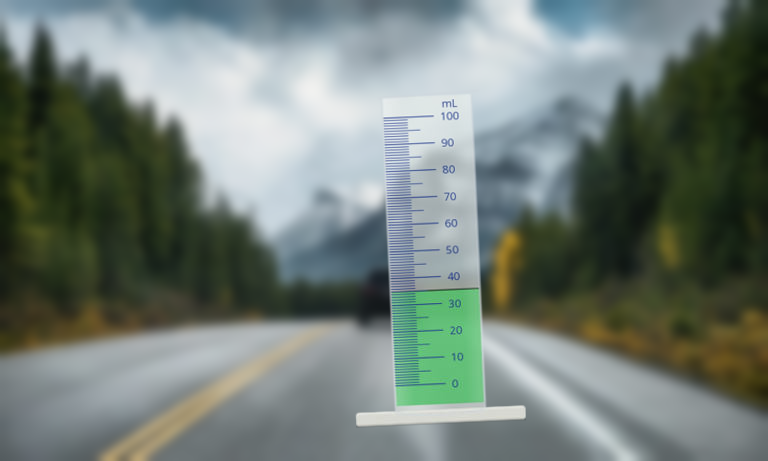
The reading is 35 mL
